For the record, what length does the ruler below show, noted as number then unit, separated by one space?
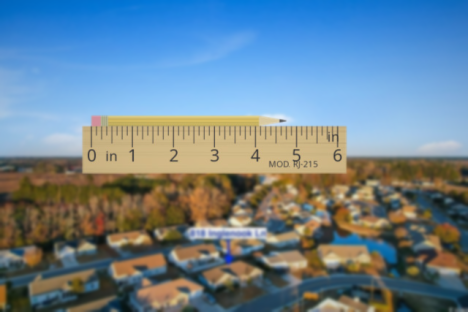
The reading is 4.75 in
